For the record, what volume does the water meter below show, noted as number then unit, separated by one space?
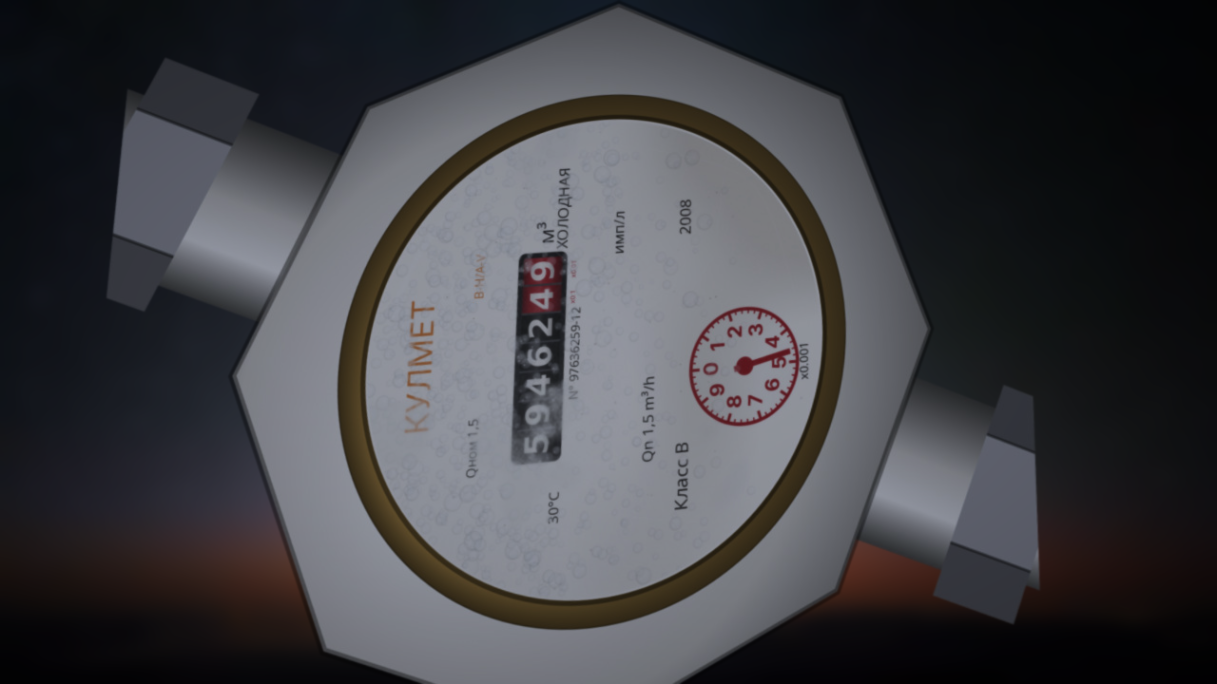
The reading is 59462.494 m³
